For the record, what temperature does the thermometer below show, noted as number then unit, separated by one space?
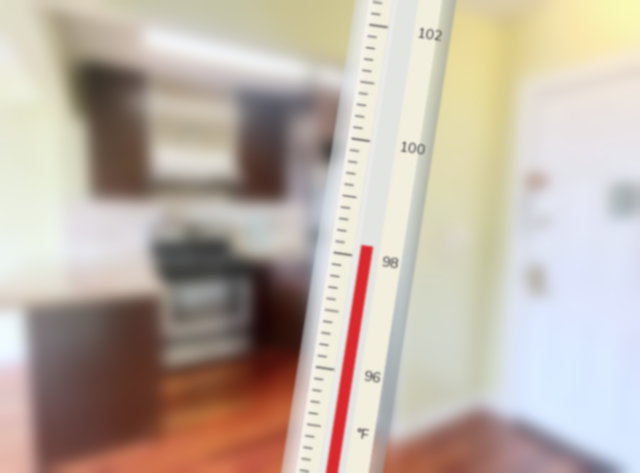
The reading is 98.2 °F
